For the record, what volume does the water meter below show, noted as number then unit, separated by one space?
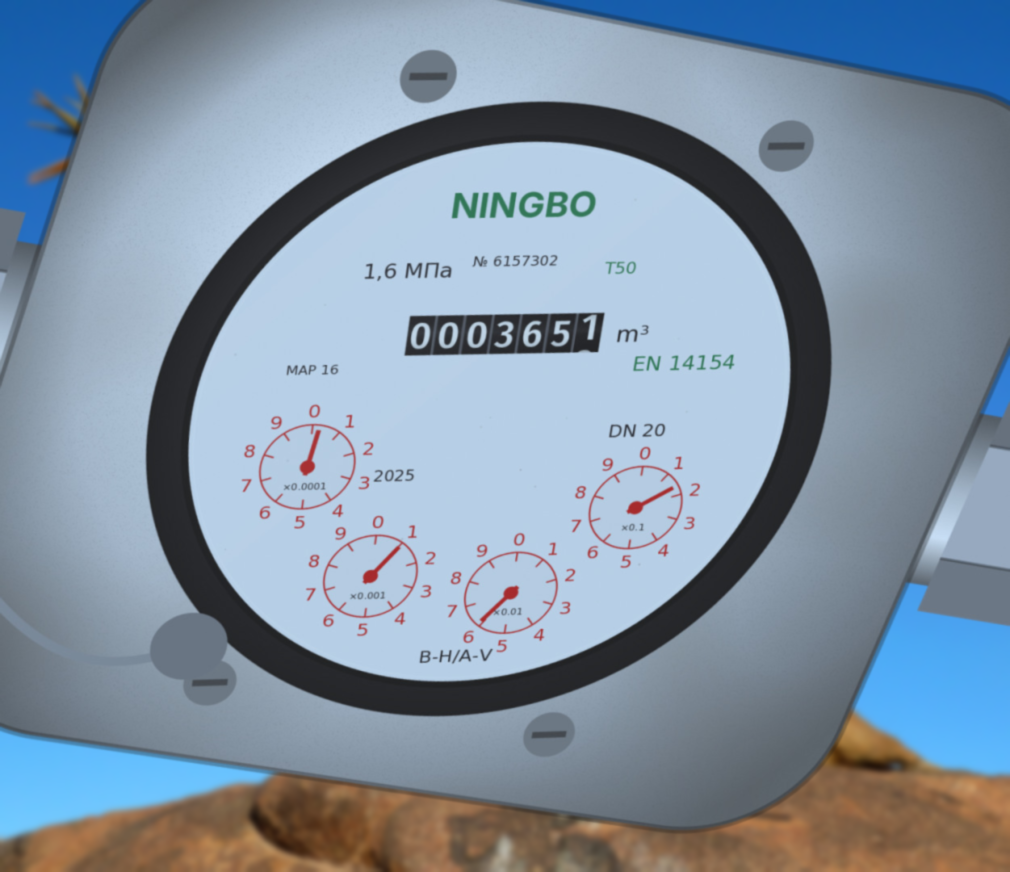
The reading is 3651.1610 m³
